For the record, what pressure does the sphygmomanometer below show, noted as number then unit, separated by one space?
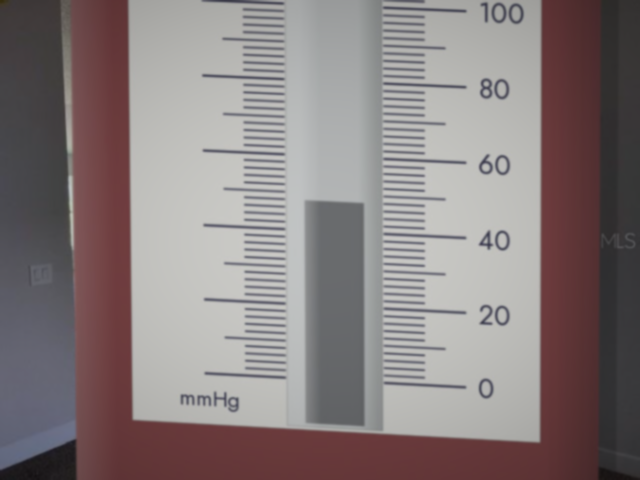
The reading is 48 mmHg
